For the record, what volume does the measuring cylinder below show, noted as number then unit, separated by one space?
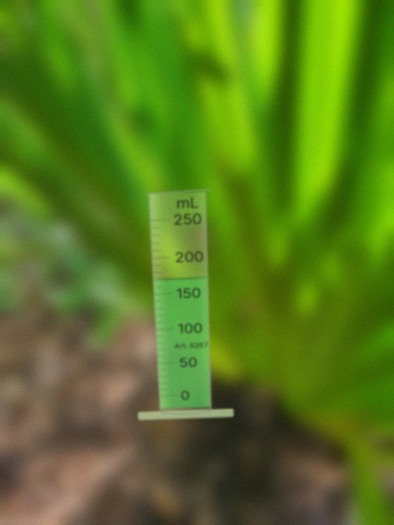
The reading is 170 mL
